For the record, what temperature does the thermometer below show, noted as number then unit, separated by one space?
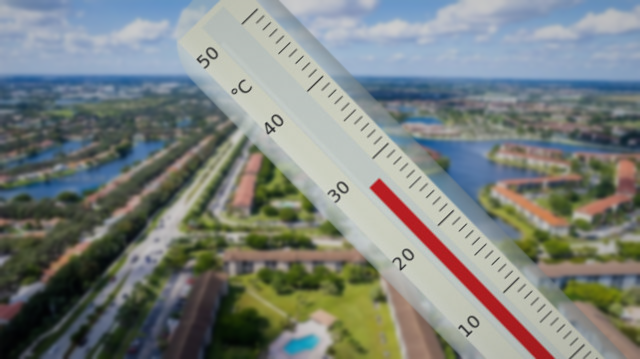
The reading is 28 °C
